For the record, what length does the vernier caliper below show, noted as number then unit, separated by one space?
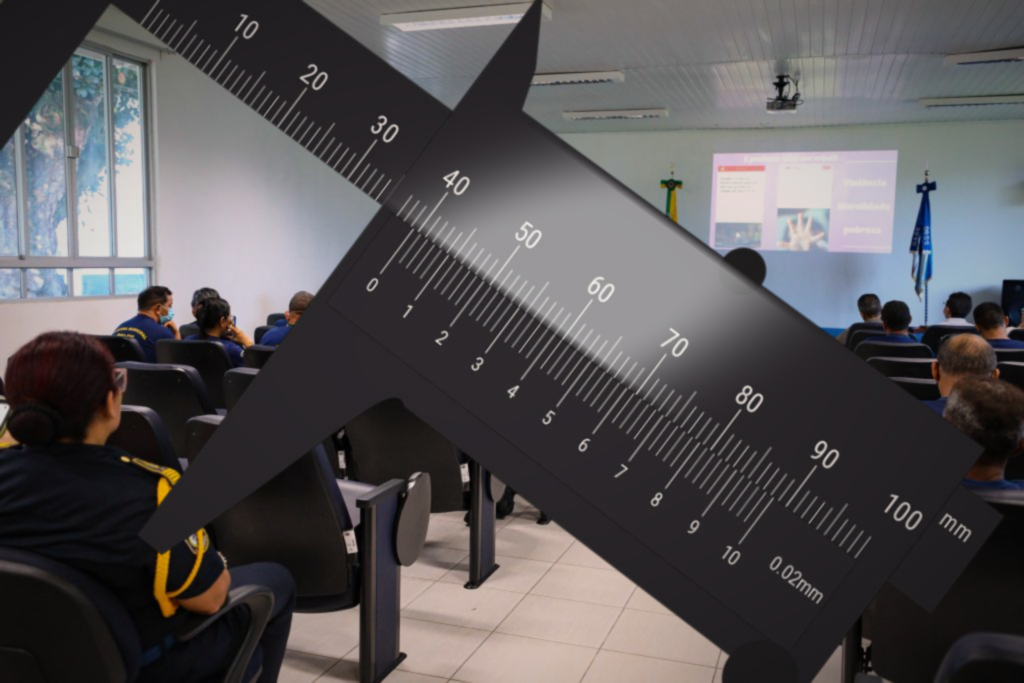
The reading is 39.4 mm
